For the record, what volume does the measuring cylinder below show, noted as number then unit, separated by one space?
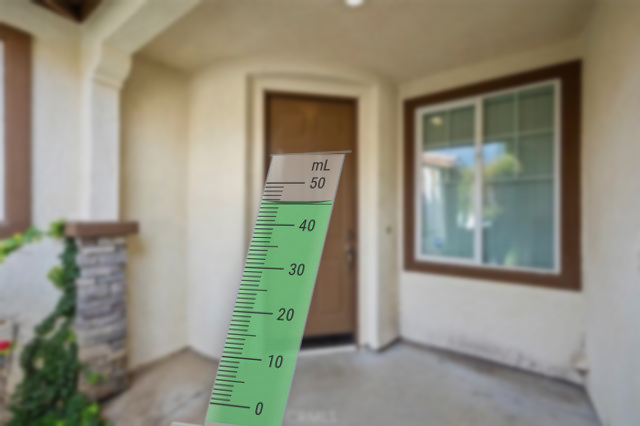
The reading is 45 mL
